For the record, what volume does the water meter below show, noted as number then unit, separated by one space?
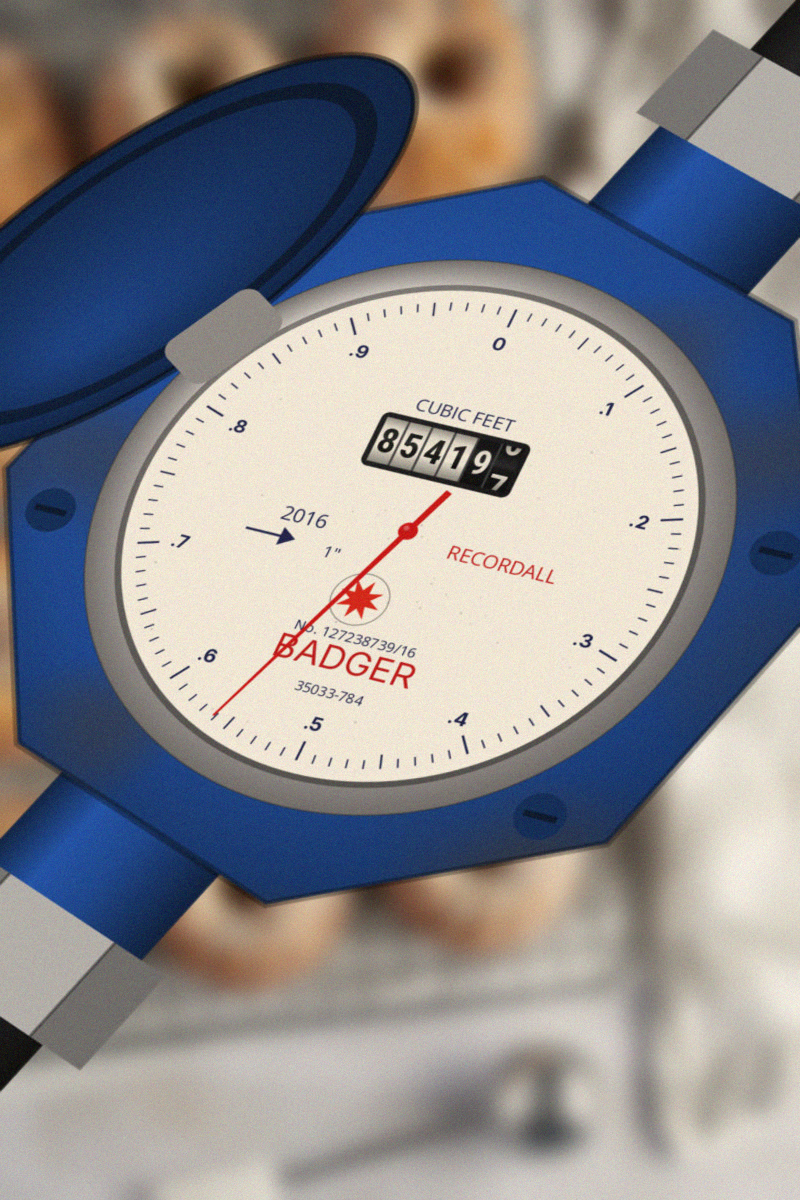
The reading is 854196.56 ft³
